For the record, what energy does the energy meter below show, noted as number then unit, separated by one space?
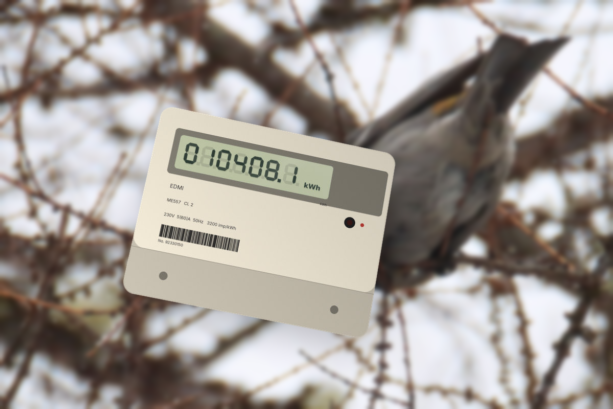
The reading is 10408.1 kWh
